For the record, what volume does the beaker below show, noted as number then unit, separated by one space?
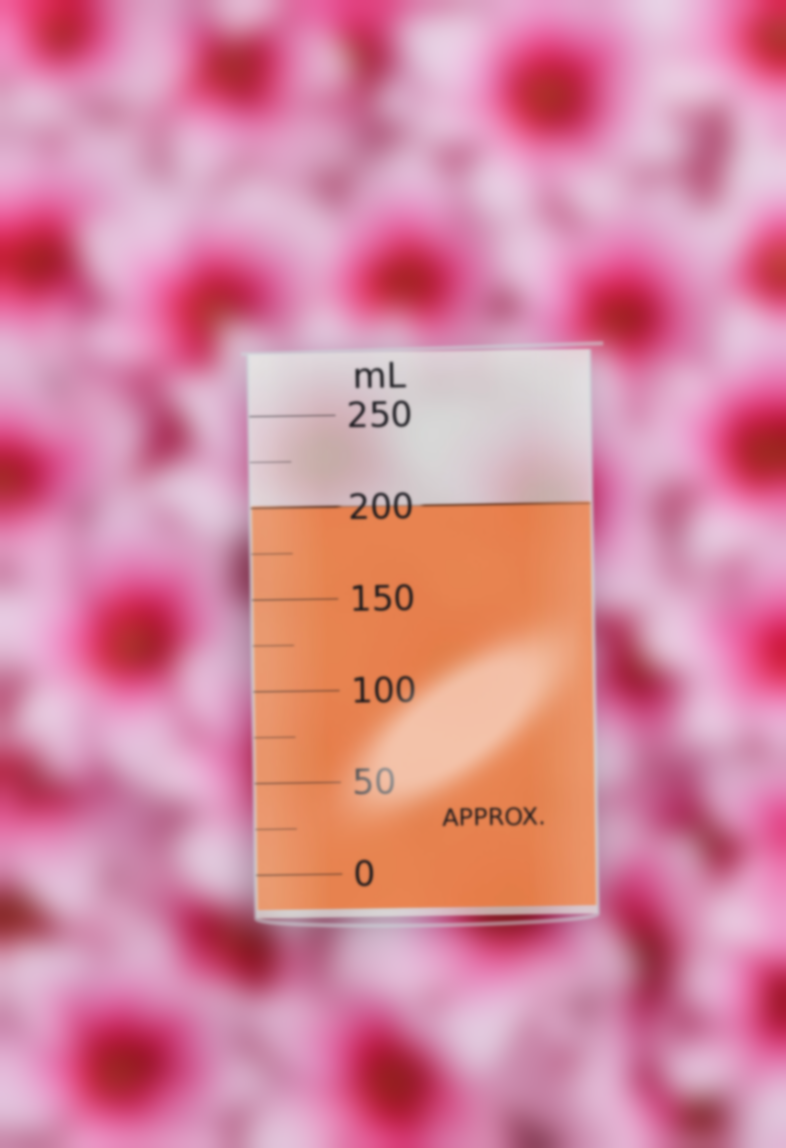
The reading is 200 mL
